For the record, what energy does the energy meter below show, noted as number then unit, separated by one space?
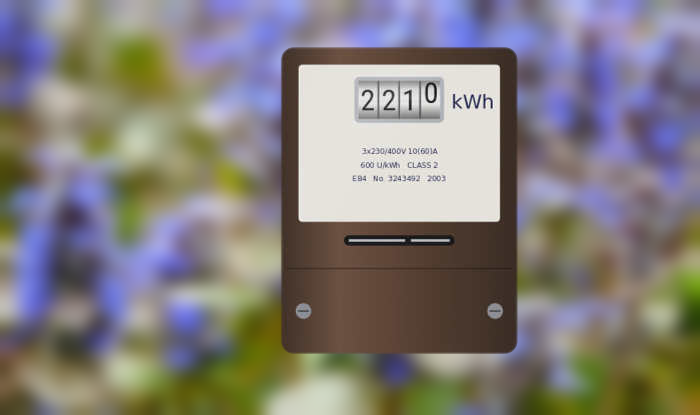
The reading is 2210 kWh
